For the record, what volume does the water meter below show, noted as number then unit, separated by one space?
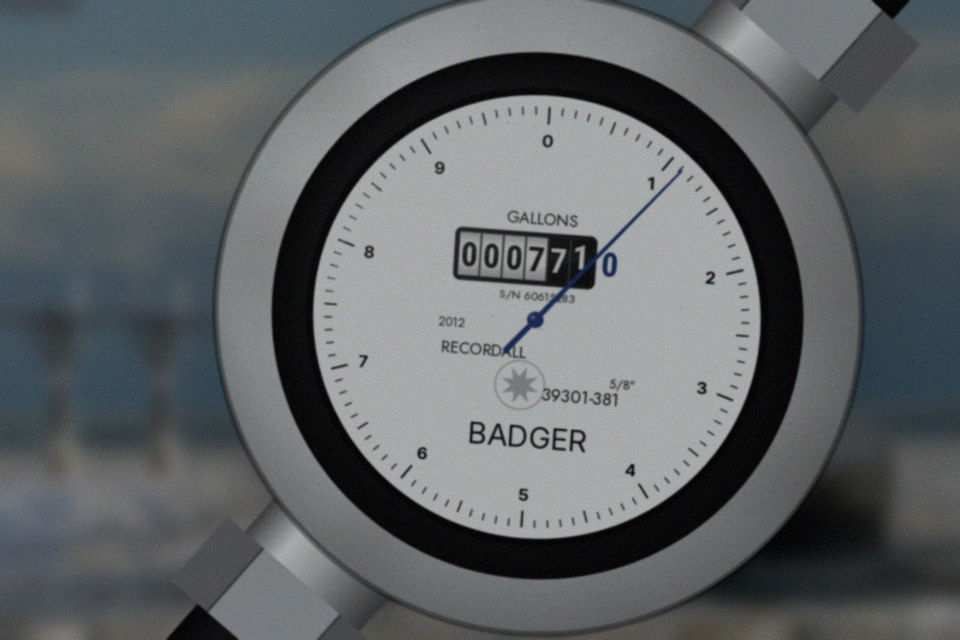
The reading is 7711.1 gal
